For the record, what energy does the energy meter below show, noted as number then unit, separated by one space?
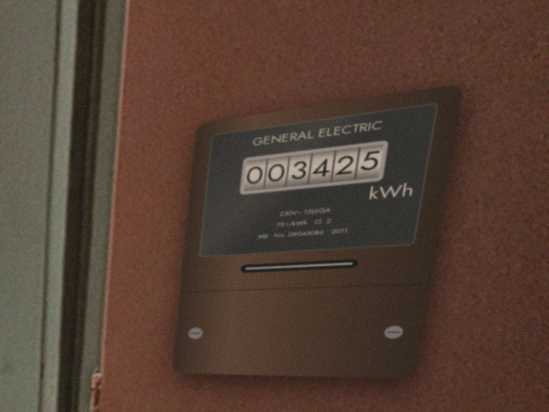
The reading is 3425 kWh
